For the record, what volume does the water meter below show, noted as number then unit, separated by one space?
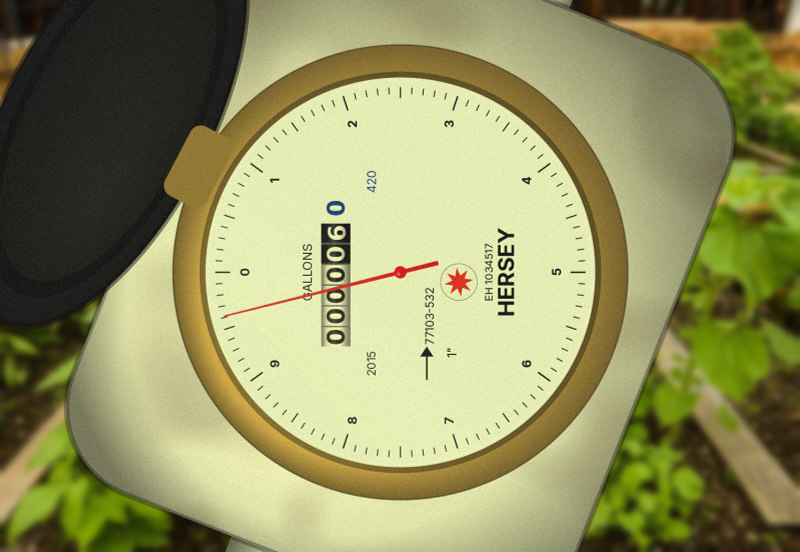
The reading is 59.6 gal
